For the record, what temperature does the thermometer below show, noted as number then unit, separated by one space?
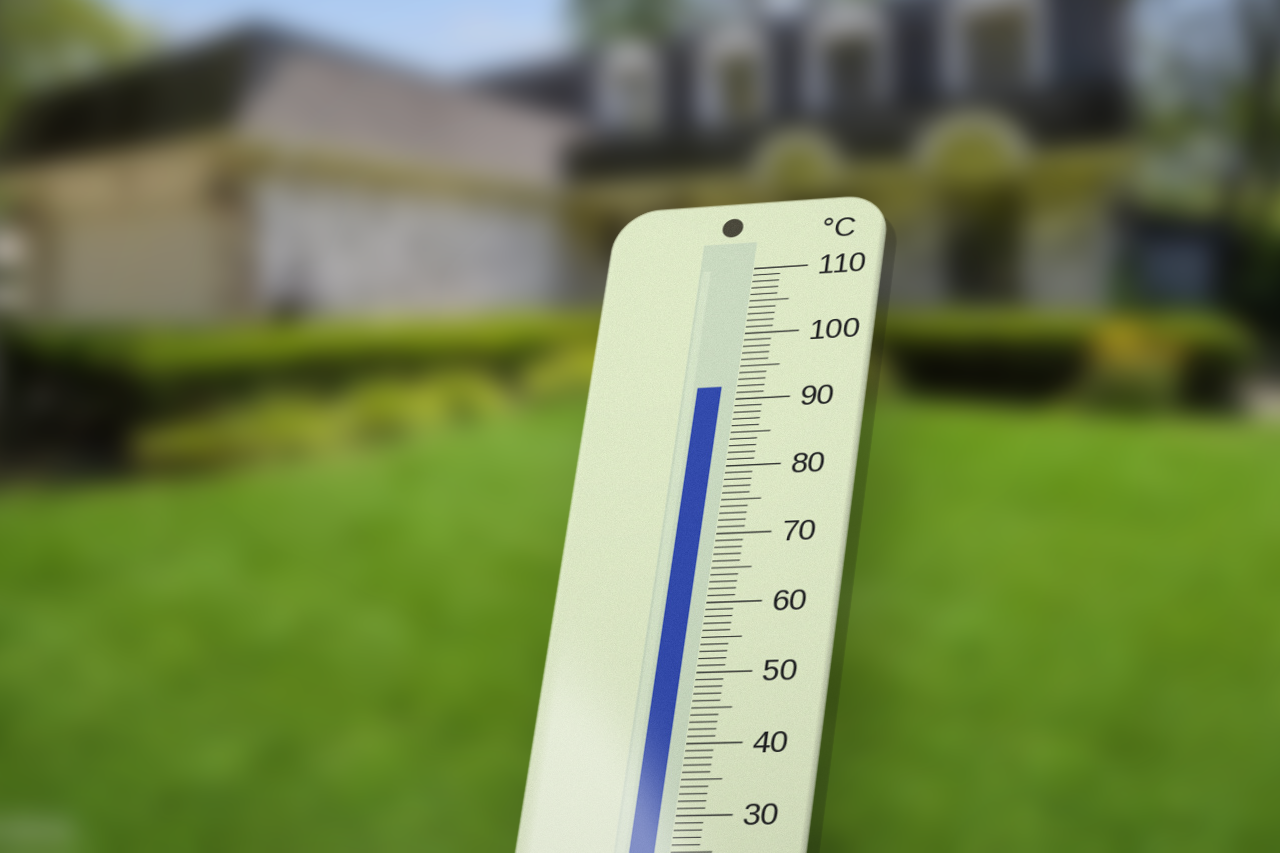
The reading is 92 °C
